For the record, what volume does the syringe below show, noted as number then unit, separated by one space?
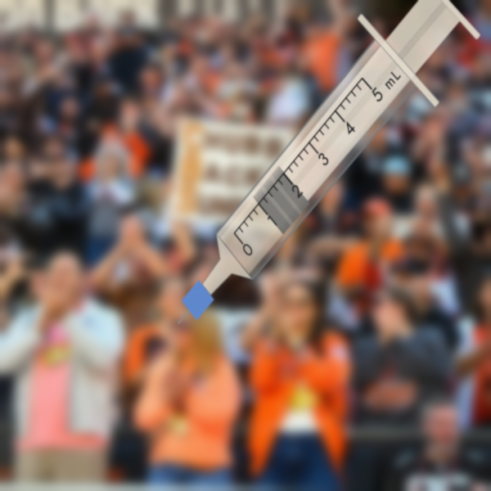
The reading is 1 mL
